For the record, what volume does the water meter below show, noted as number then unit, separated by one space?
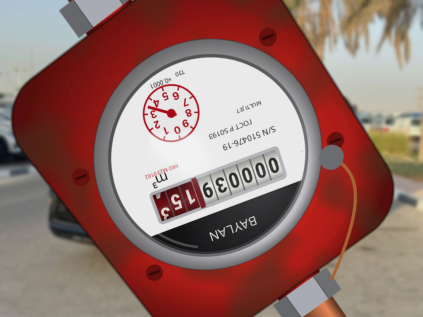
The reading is 39.1533 m³
